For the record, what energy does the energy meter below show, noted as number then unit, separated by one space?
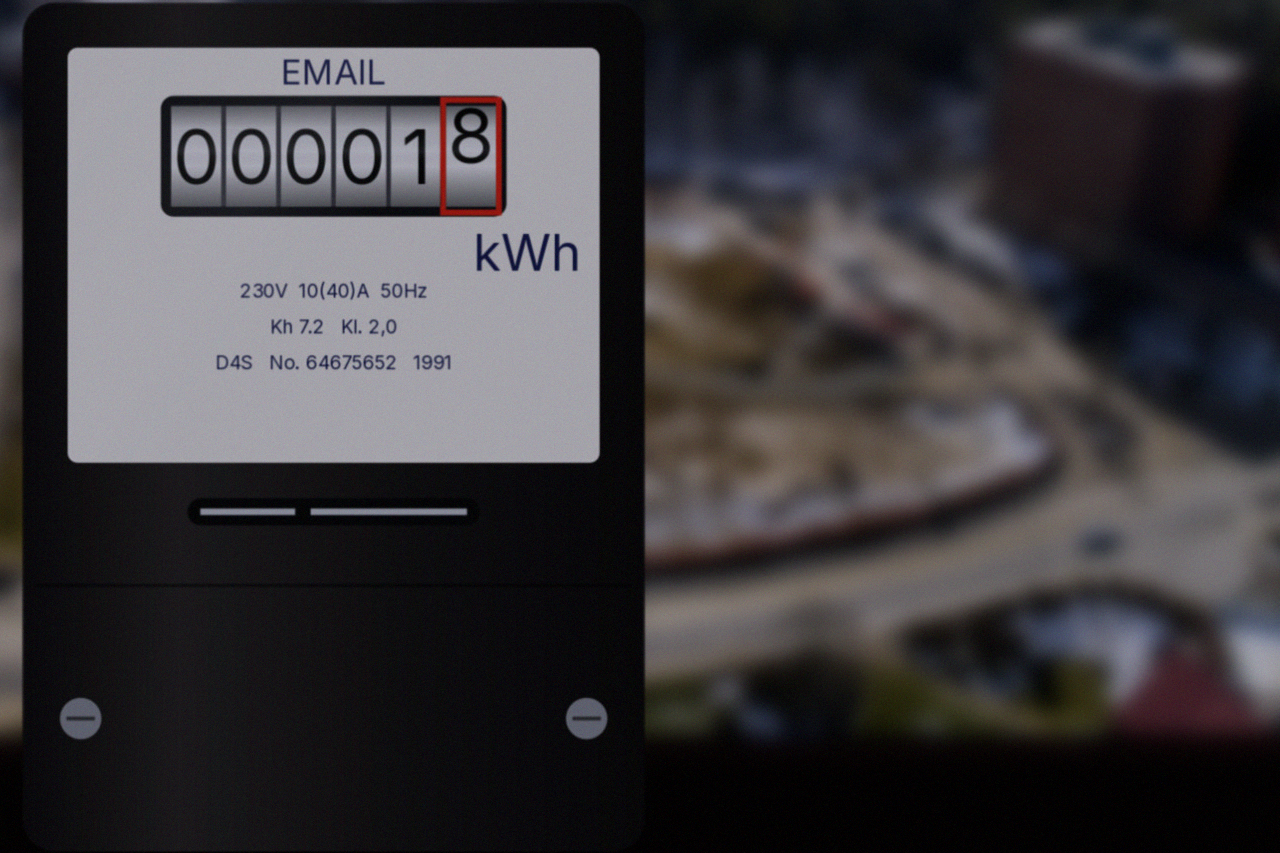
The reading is 1.8 kWh
